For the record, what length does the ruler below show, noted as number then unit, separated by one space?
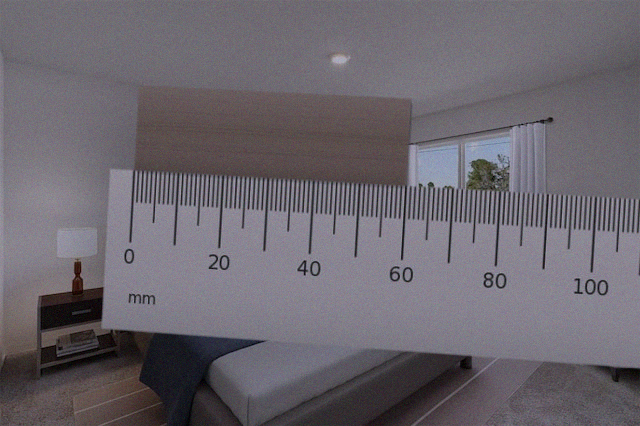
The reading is 60 mm
